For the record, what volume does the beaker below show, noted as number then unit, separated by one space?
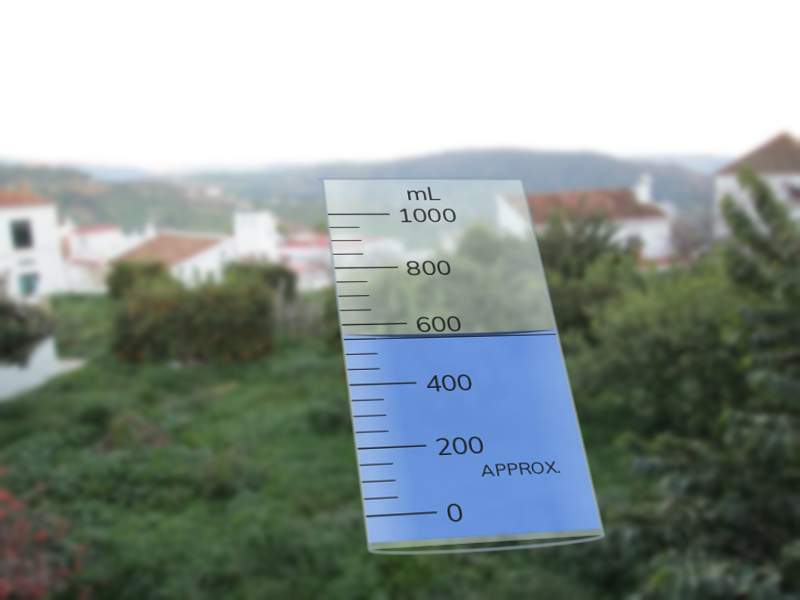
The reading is 550 mL
